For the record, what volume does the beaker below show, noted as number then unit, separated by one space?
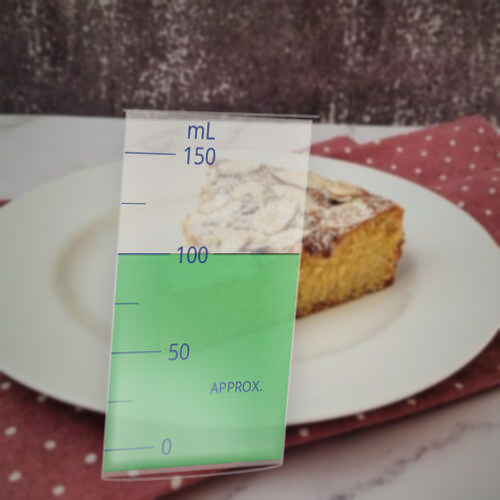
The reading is 100 mL
